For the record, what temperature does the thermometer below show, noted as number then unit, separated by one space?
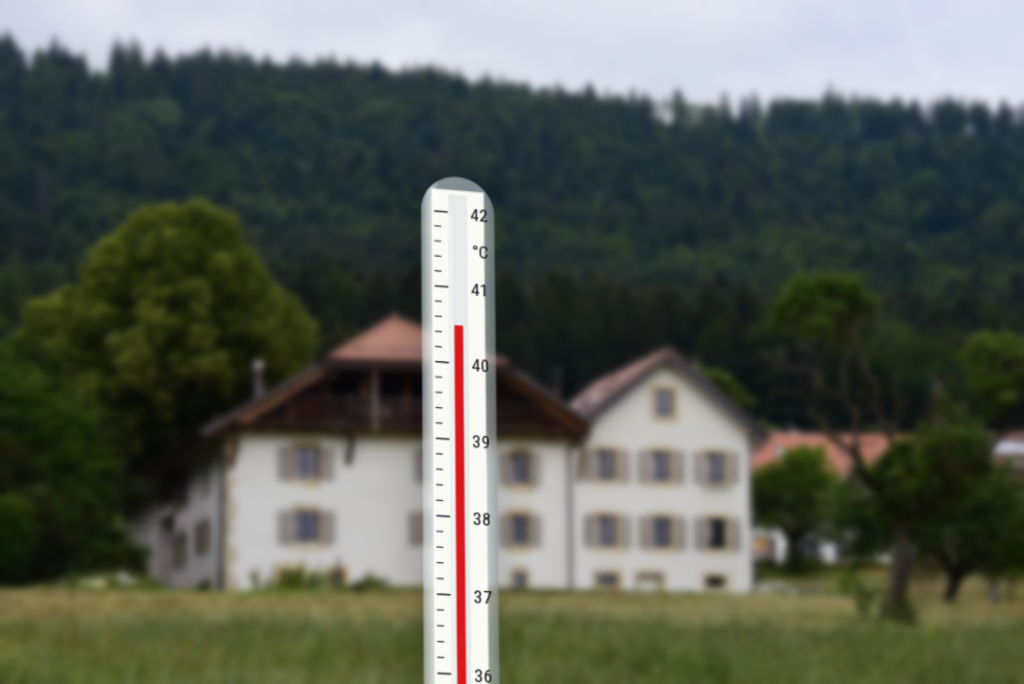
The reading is 40.5 °C
